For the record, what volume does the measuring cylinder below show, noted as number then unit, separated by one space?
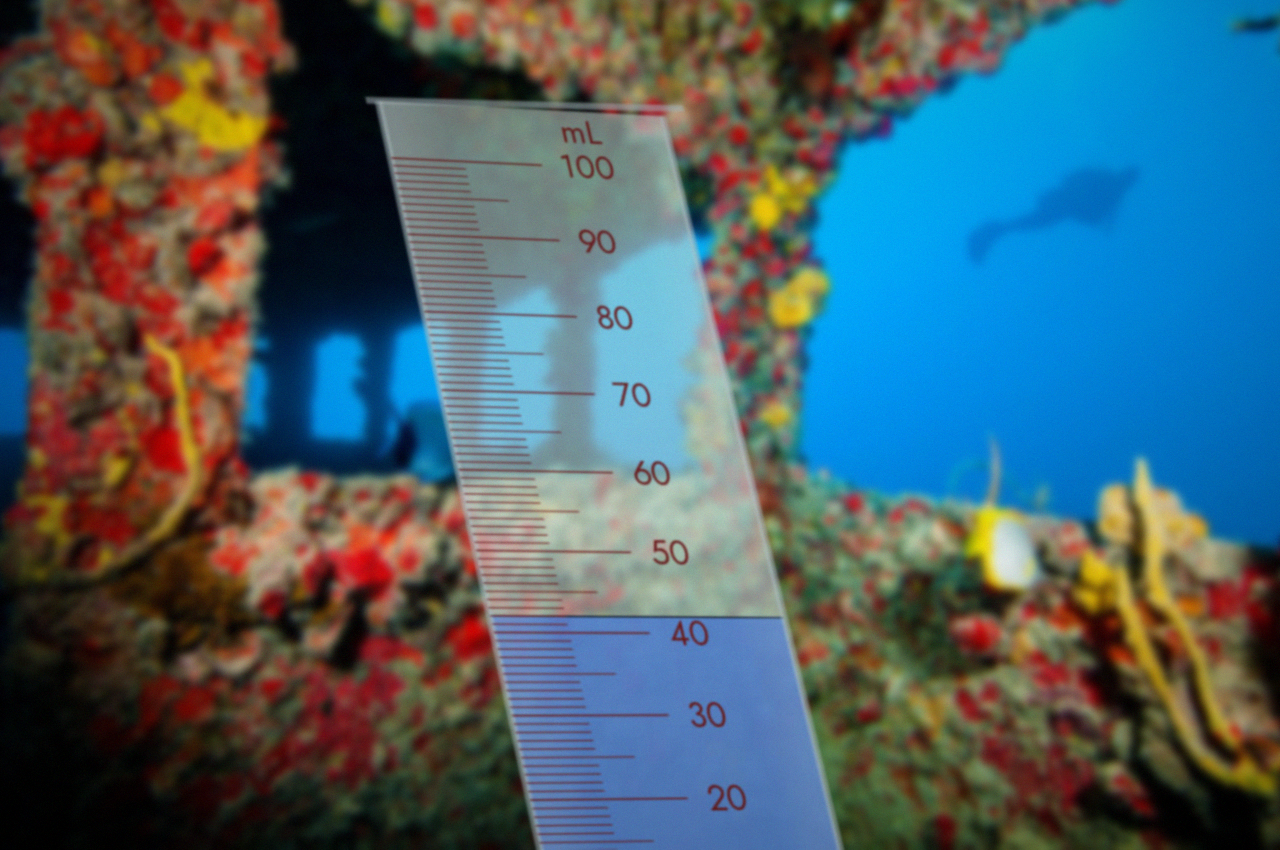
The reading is 42 mL
